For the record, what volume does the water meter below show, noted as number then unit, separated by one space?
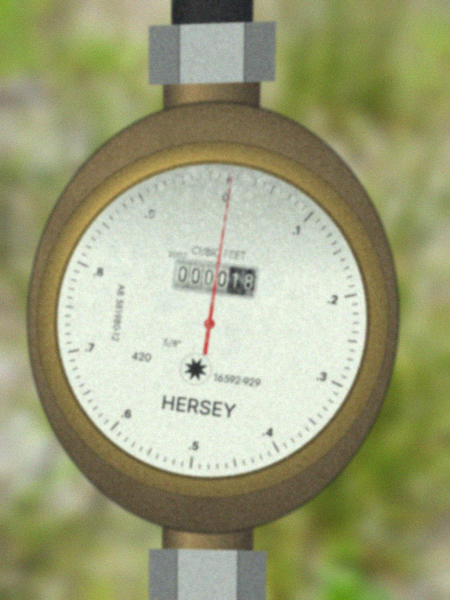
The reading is 18.00 ft³
